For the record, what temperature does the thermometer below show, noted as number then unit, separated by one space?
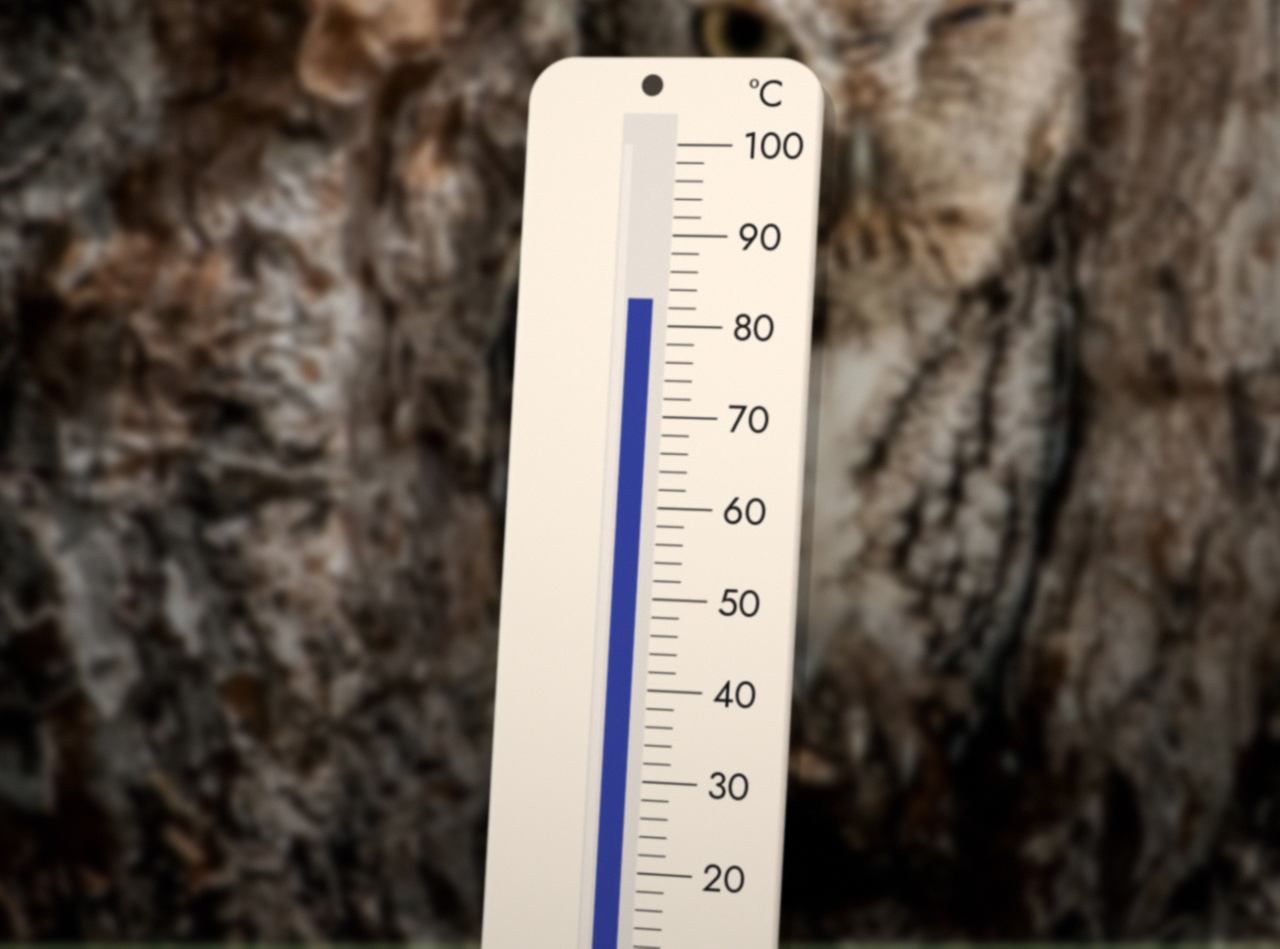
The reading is 83 °C
